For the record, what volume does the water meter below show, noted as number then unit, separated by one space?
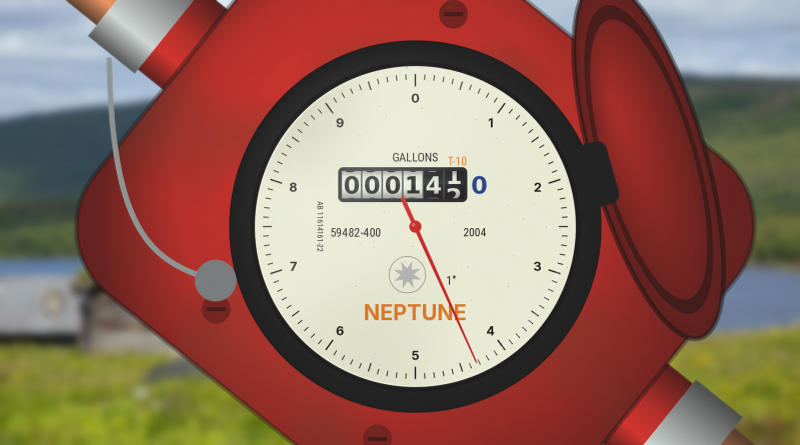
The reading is 1414.3 gal
